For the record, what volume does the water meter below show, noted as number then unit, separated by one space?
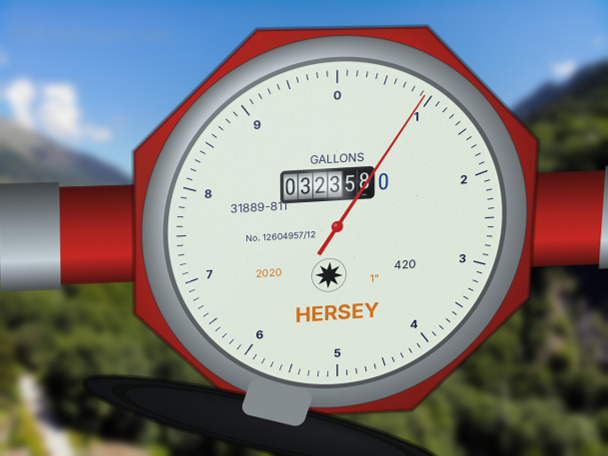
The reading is 323580.9 gal
